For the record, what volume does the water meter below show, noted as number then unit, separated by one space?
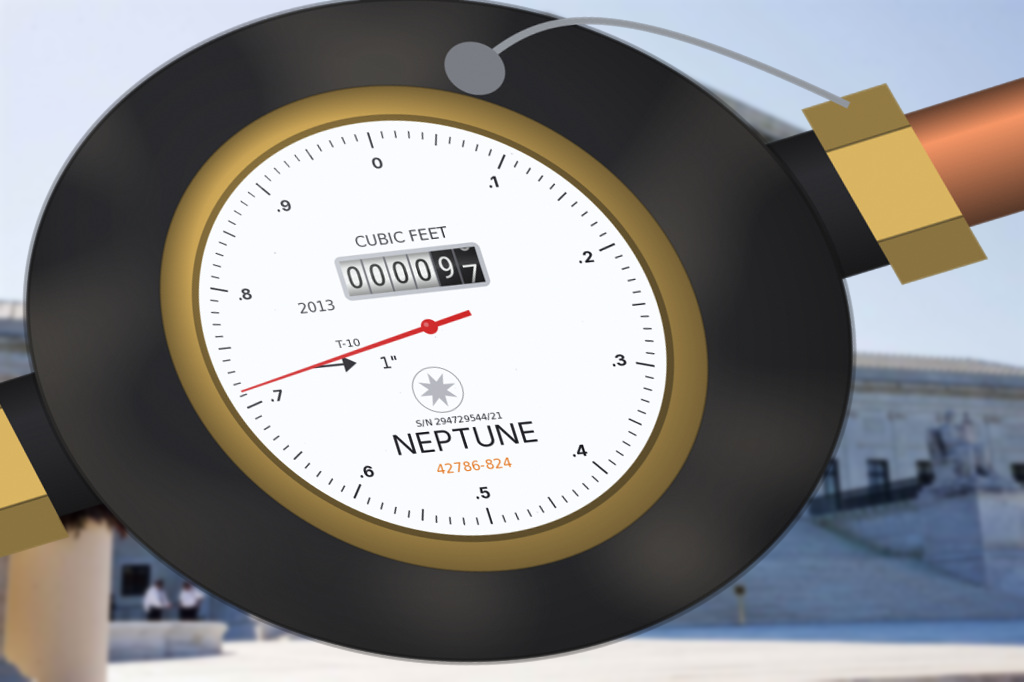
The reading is 96.71 ft³
